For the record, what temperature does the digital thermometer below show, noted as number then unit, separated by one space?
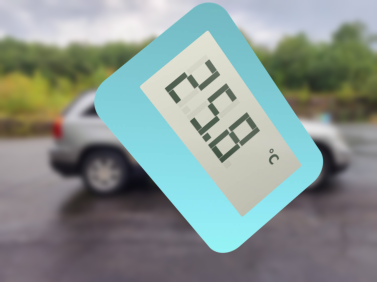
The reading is 25.8 °C
